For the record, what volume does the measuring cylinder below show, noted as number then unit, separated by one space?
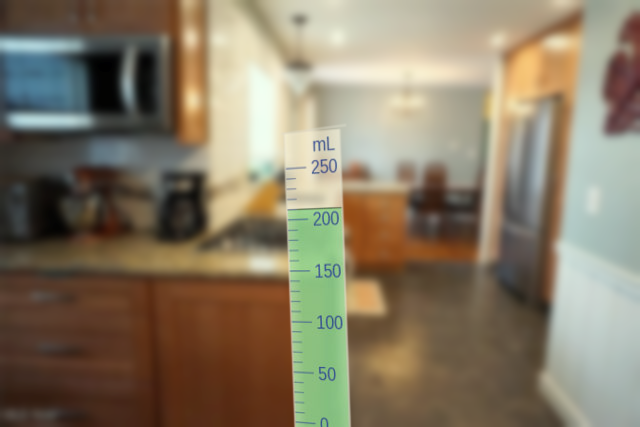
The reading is 210 mL
